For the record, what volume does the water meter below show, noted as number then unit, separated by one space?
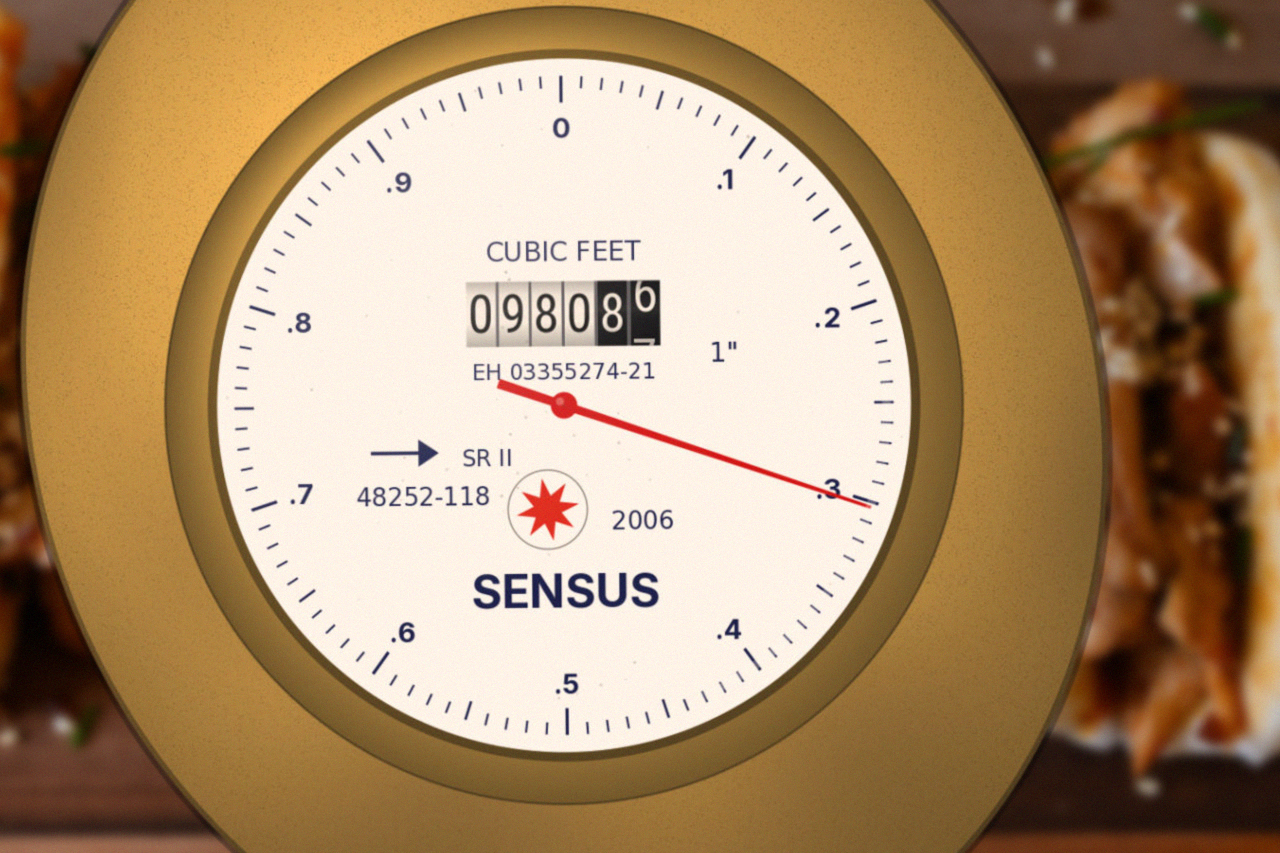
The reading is 98086.30 ft³
